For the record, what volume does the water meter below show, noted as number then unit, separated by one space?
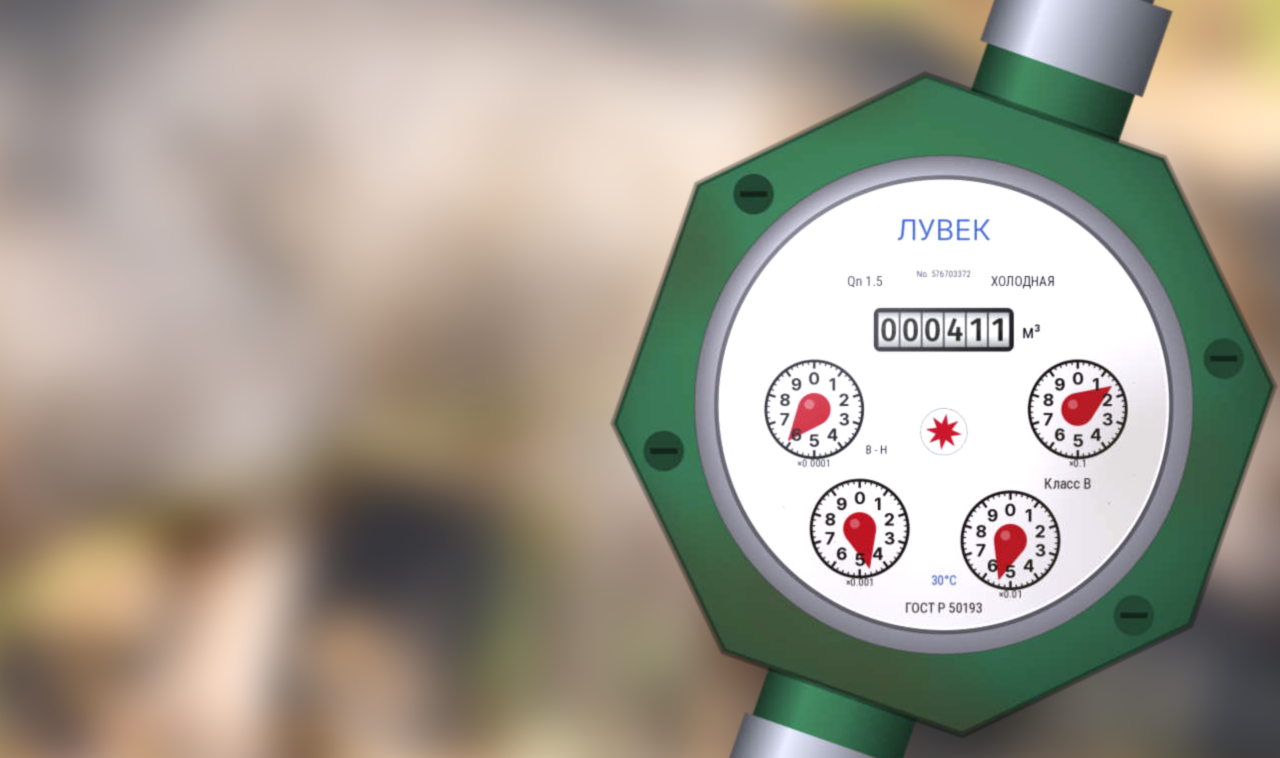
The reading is 411.1546 m³
